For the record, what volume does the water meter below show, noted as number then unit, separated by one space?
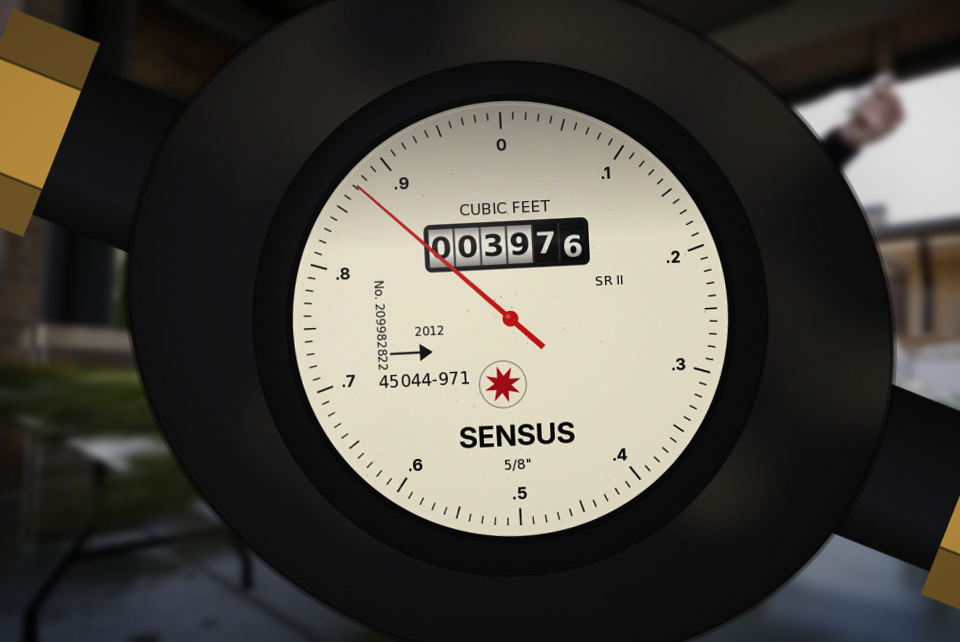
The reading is 3975.87 ft³
